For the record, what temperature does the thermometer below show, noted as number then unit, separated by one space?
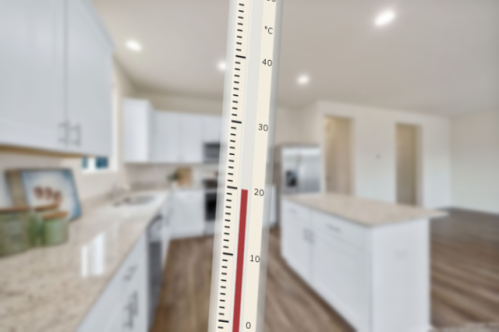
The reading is 20 °C
